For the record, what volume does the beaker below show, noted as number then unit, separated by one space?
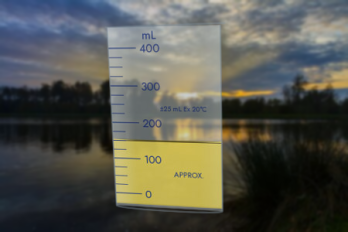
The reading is 150 mL
